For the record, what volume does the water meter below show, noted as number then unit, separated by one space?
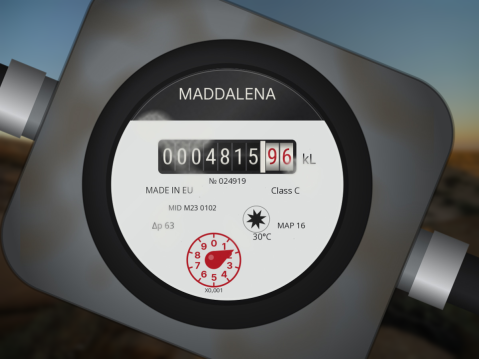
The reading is 4815.961 kL
